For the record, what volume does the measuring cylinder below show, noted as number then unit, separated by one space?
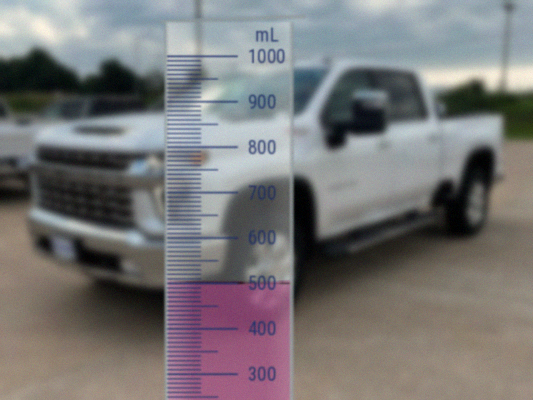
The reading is 500 mL
